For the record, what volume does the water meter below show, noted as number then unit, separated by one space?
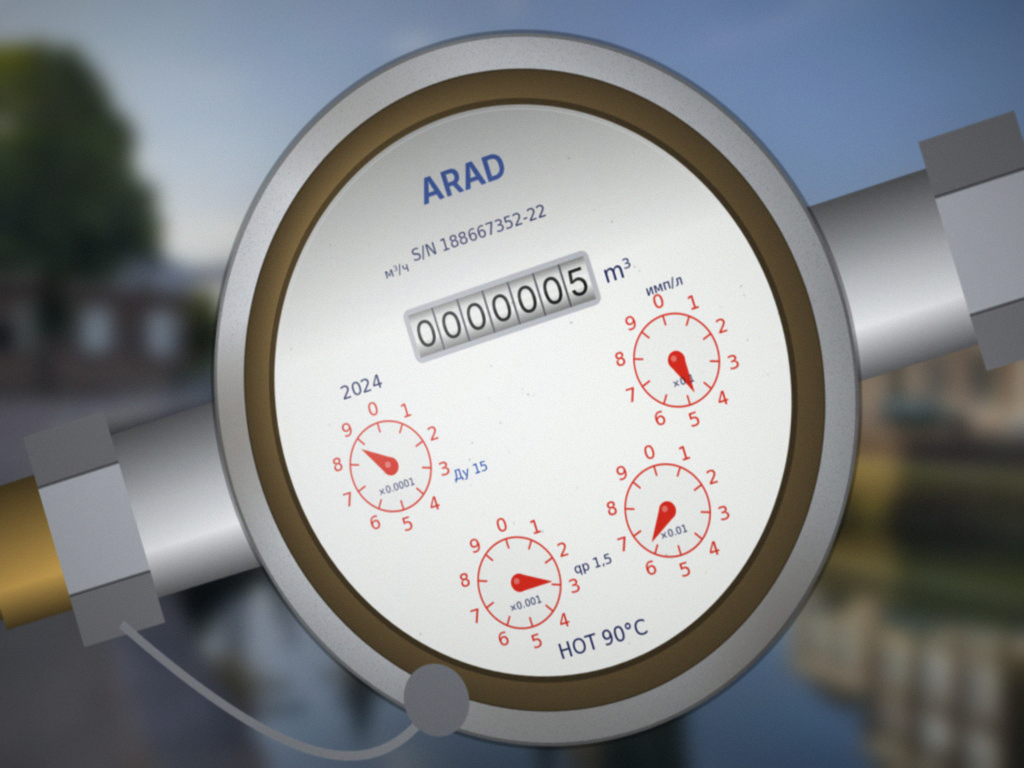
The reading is 5.4628 m³
